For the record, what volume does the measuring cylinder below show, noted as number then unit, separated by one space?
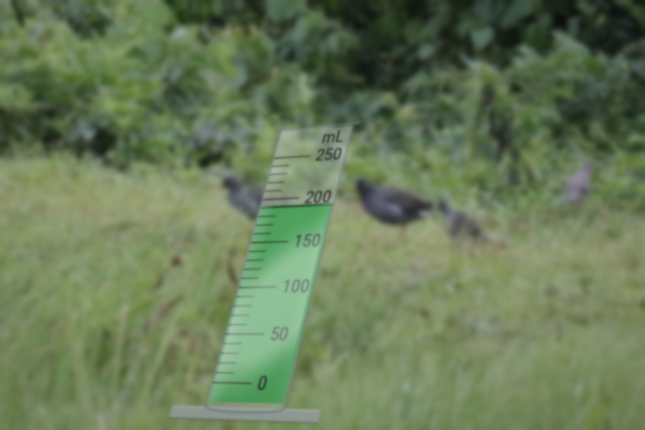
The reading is 190 mL
